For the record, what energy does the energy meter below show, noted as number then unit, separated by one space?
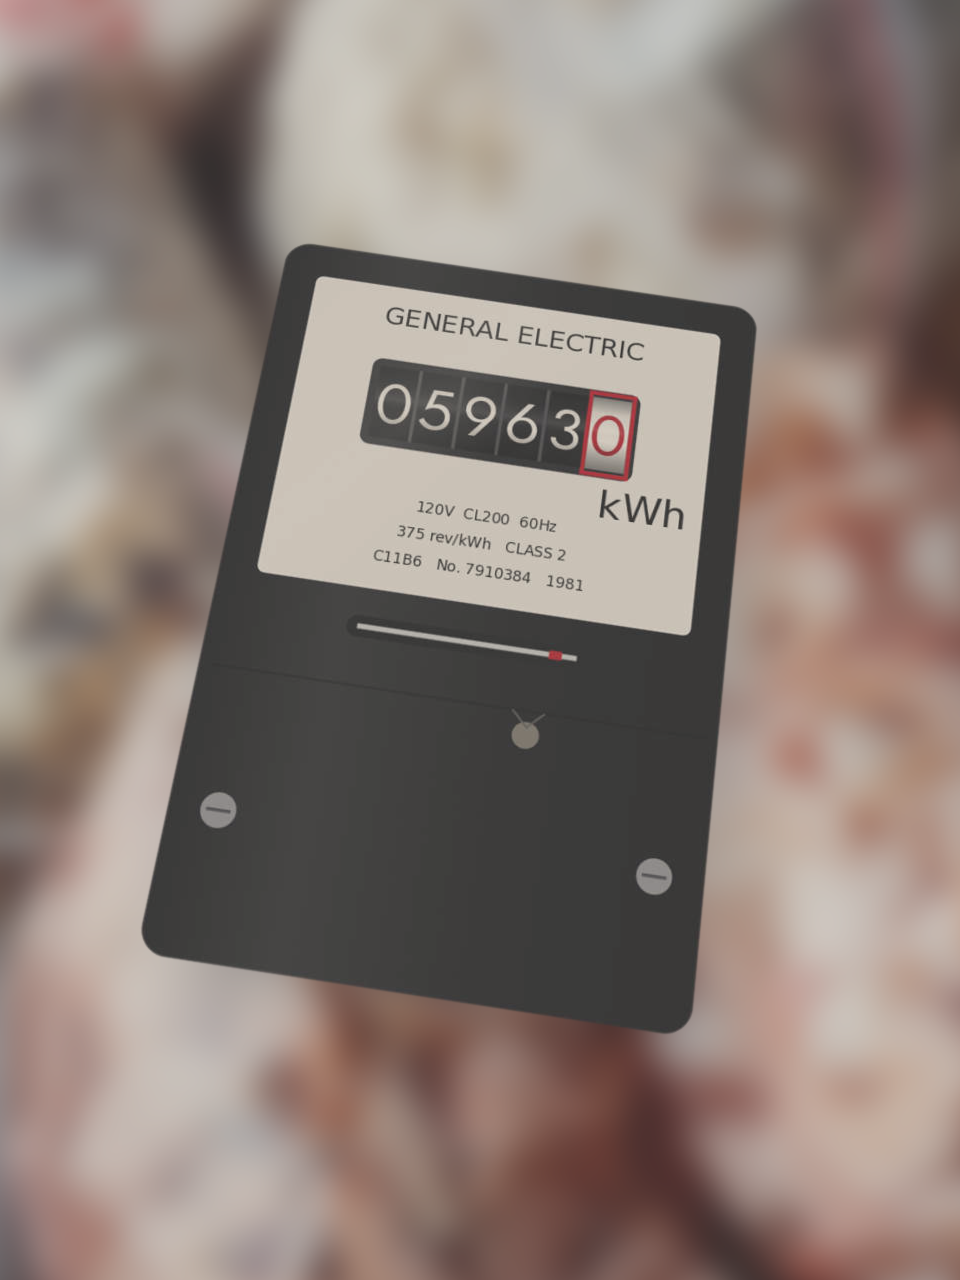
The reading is 5963.0 kWh
